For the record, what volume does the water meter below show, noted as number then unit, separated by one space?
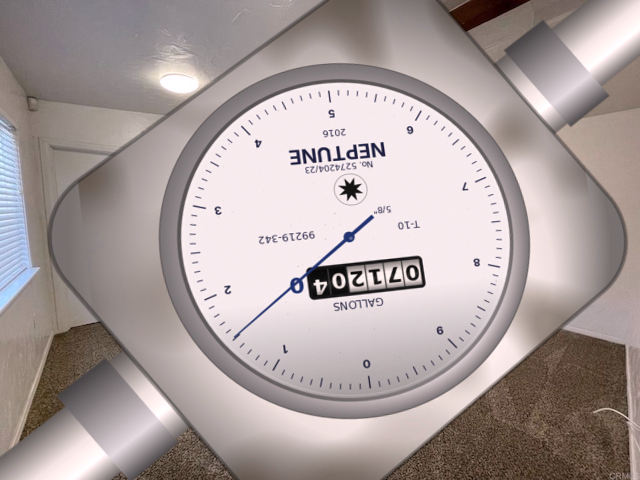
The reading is 712041.5 gal
